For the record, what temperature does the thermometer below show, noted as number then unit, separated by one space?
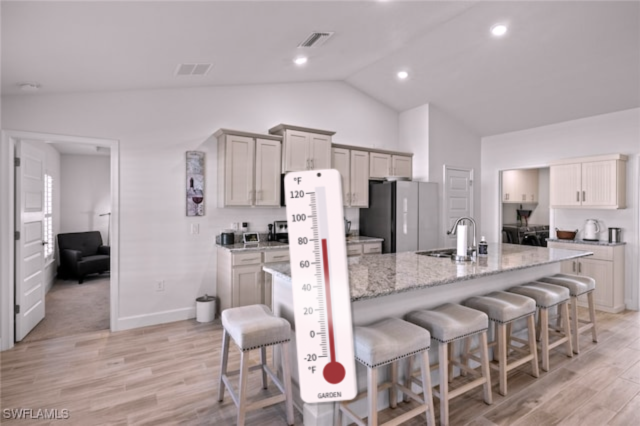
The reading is 80 °F
